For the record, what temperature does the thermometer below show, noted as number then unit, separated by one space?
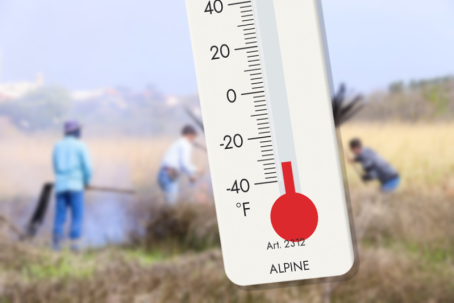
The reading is -32 °F
